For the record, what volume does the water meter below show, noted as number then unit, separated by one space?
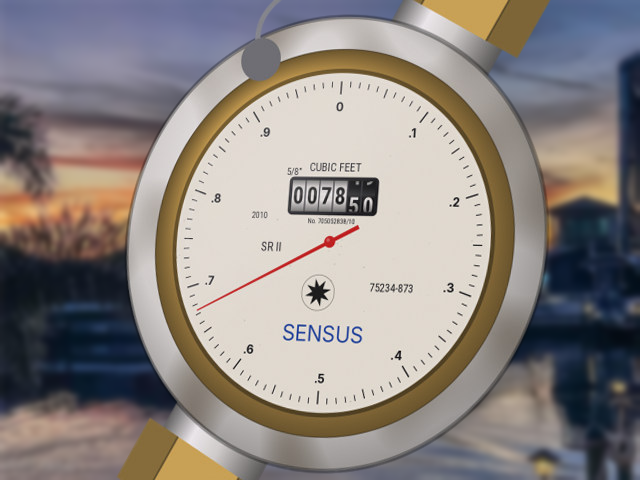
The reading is 7849.67 ft³
